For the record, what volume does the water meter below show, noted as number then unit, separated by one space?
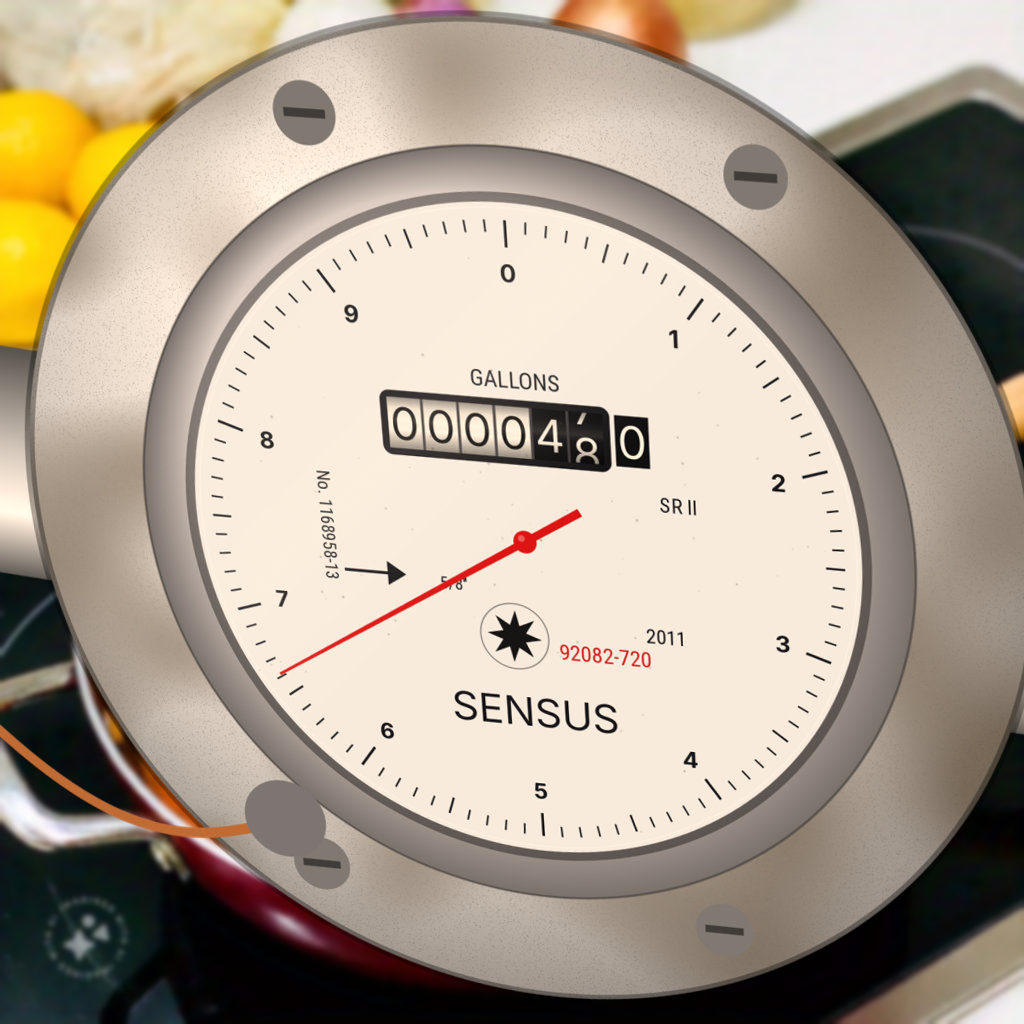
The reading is 476.6 gal
